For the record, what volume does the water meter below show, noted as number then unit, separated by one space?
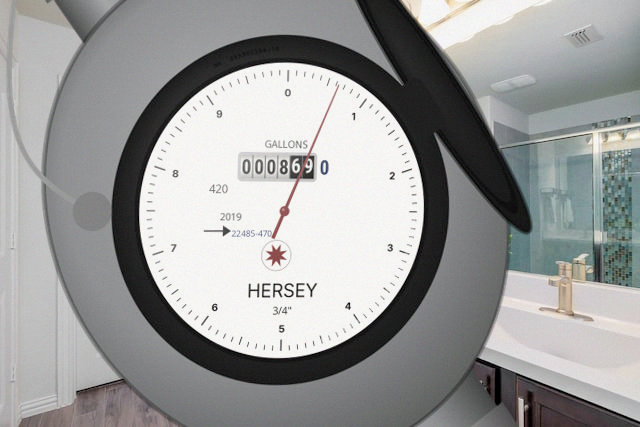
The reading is 8690.6 gal
